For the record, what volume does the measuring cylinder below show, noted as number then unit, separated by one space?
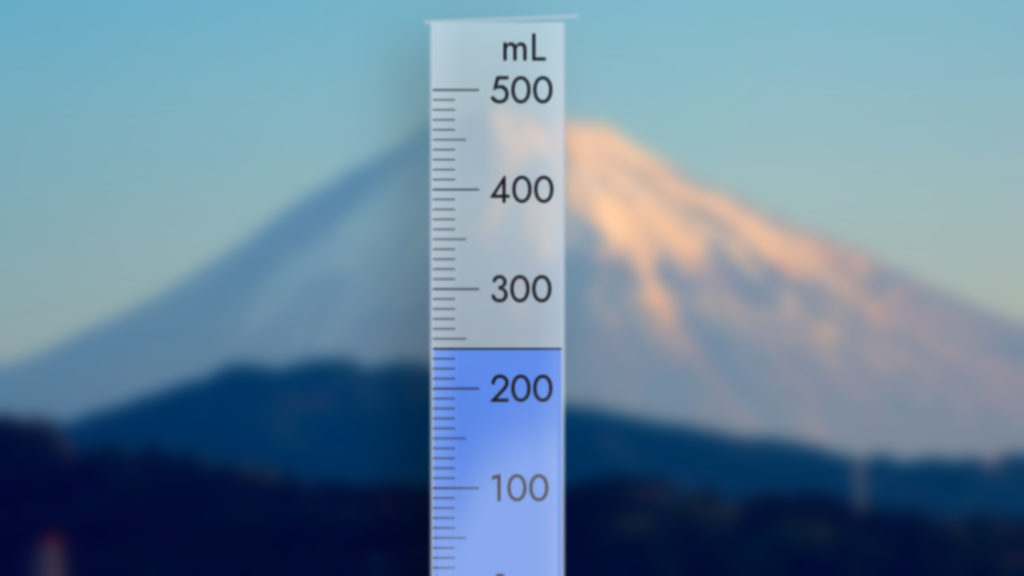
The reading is 240 mL
